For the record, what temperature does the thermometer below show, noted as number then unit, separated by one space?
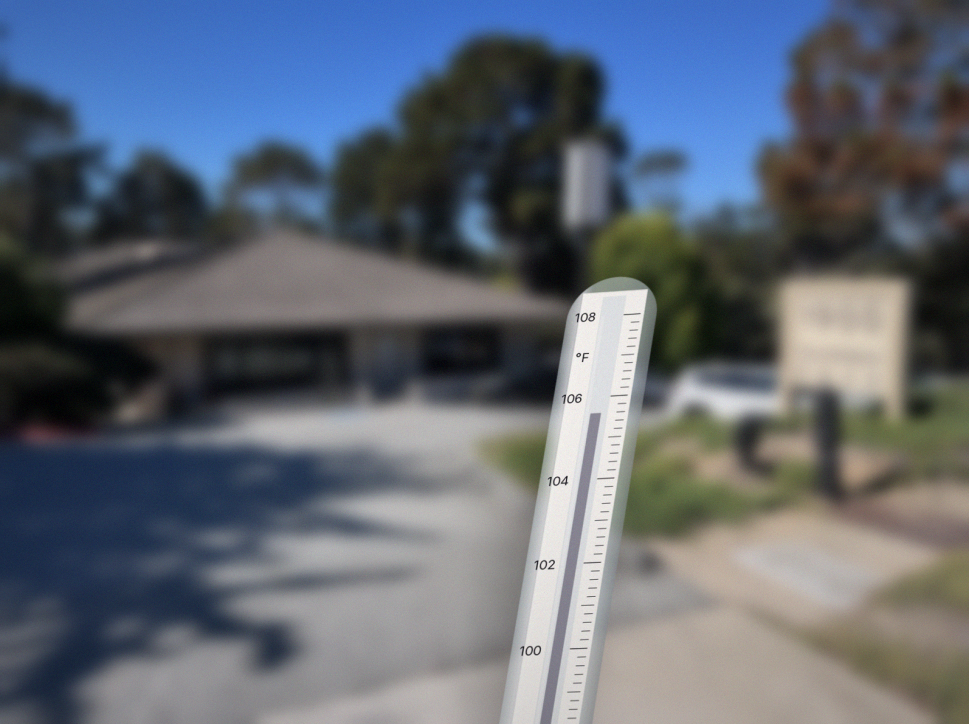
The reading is 105.6 °F
